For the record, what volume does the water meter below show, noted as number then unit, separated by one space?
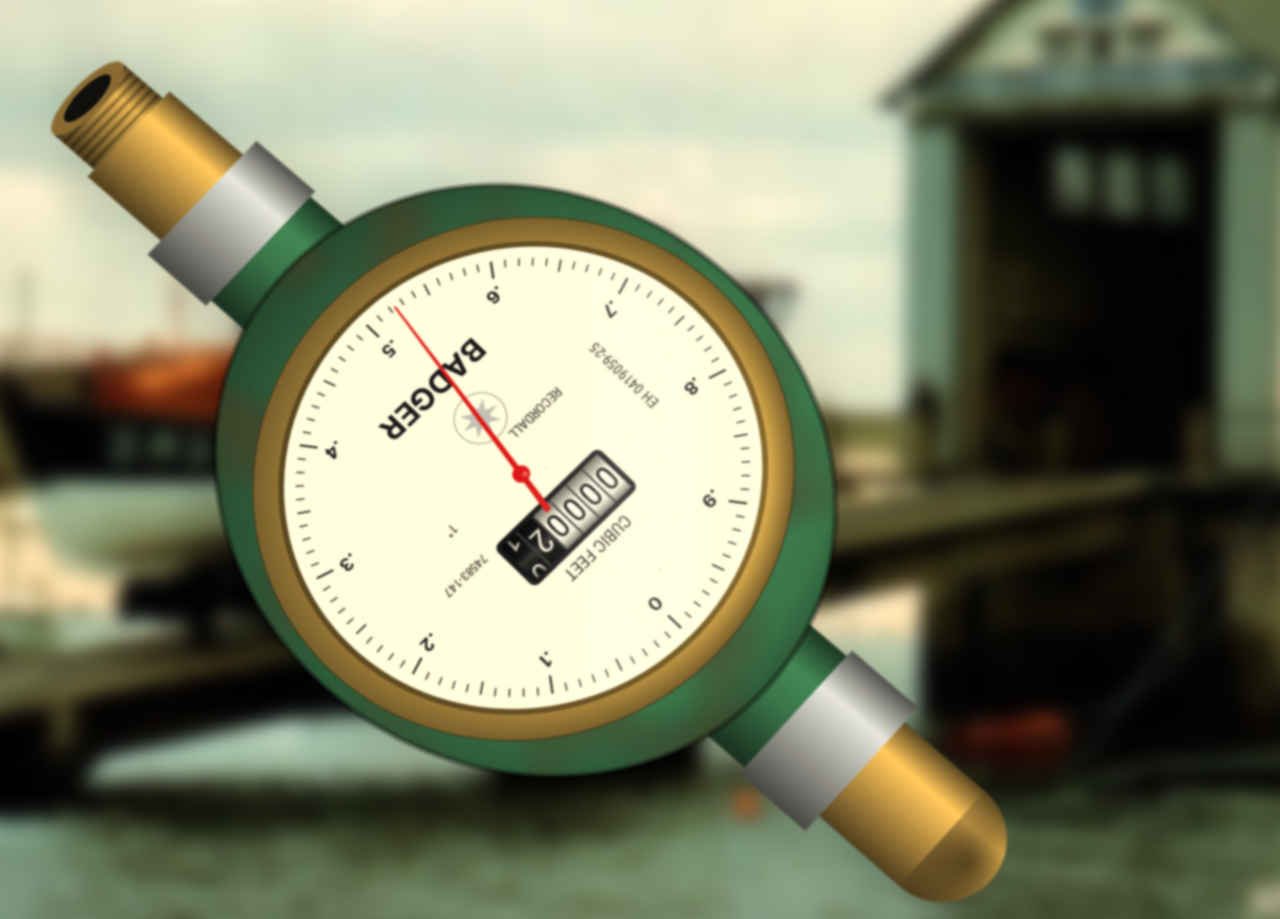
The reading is 20.52 ft³
